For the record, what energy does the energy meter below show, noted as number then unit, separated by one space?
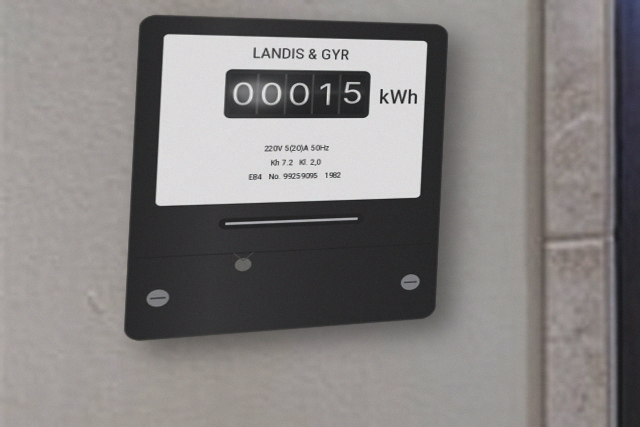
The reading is 15 kWh
